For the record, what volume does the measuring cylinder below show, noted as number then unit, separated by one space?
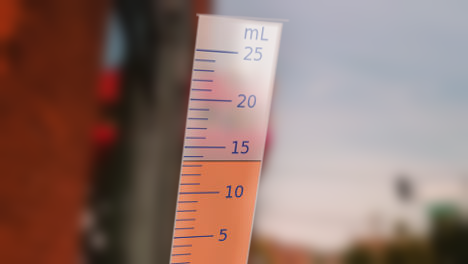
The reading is 13.5 mL
